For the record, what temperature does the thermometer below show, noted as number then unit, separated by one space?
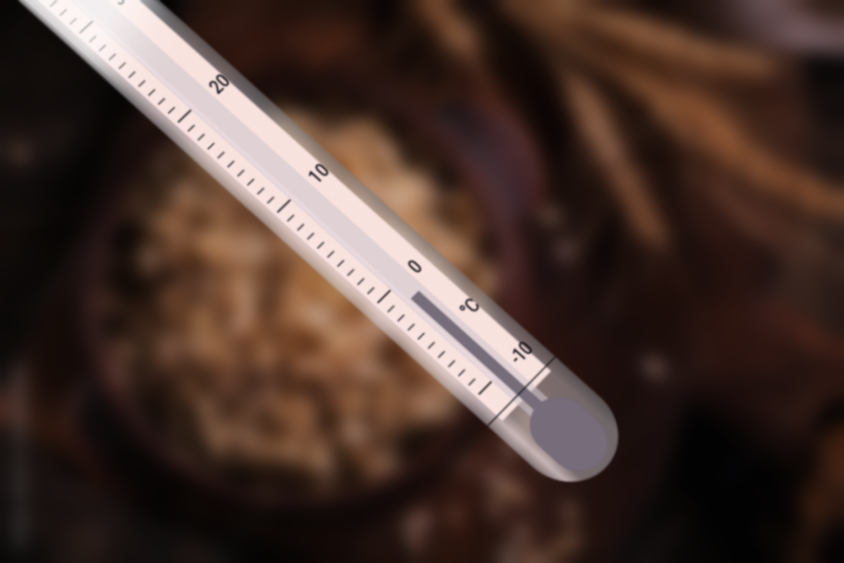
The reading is -1.5 °C
